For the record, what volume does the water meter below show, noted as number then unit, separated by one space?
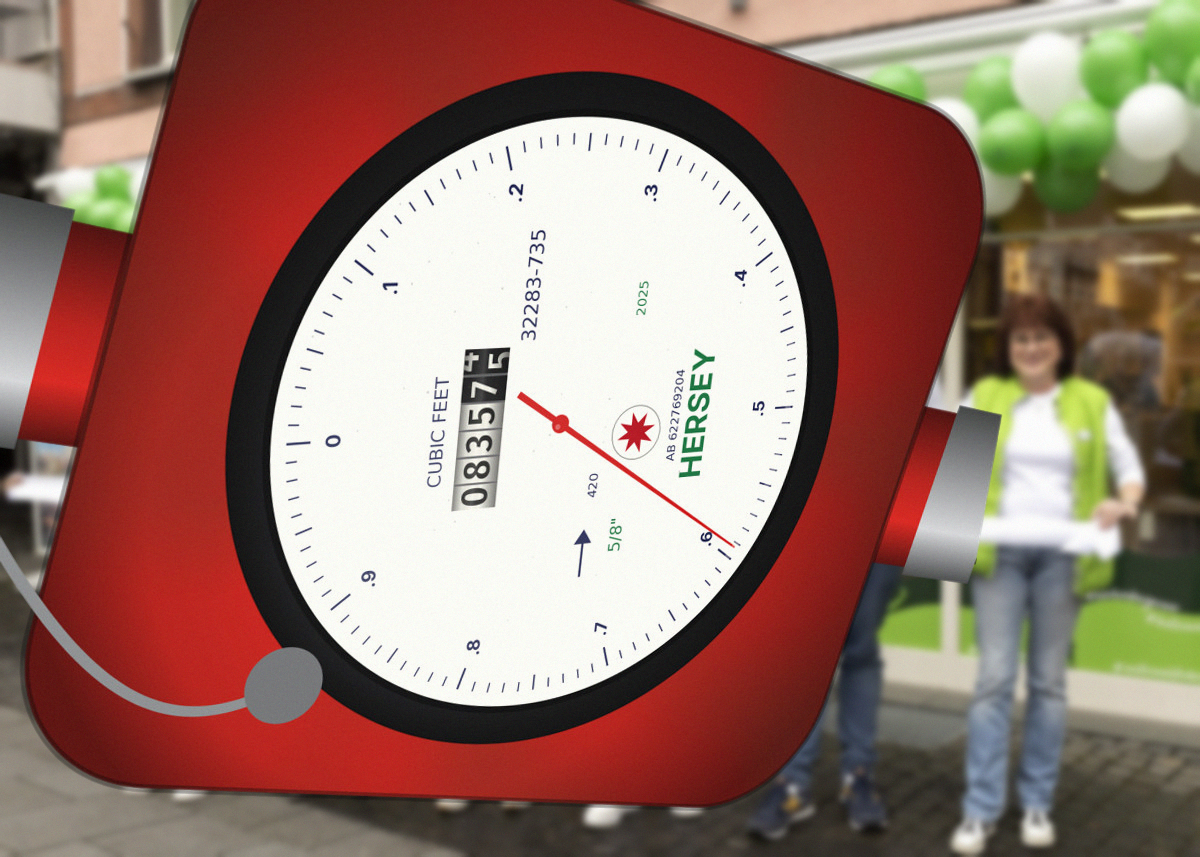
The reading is 83574.59 ft³
